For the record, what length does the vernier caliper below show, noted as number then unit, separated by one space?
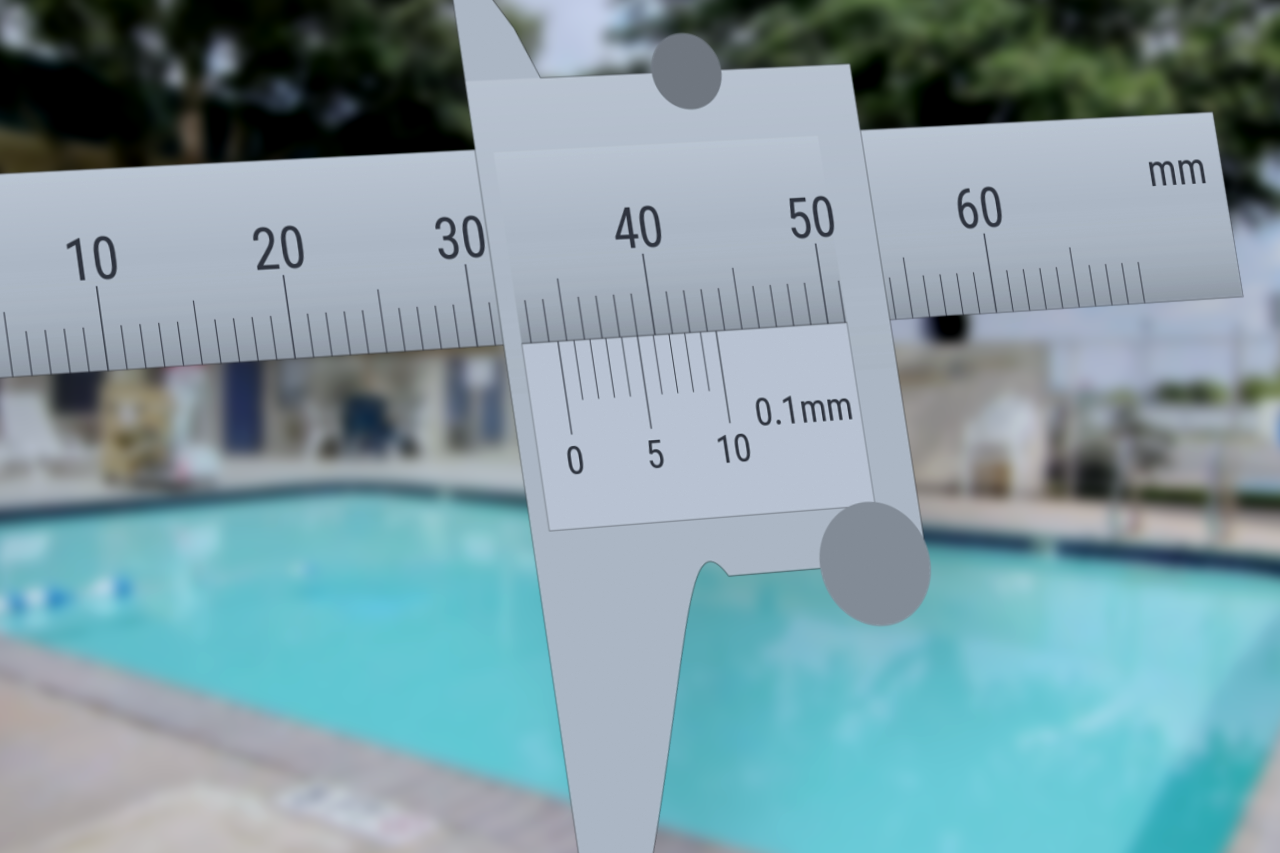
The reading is 34.5 mm
